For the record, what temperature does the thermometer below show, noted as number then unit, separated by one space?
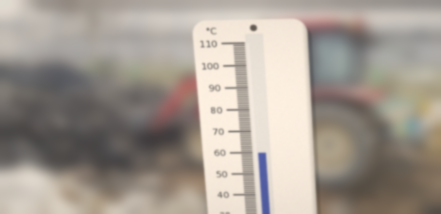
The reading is 60 °C
